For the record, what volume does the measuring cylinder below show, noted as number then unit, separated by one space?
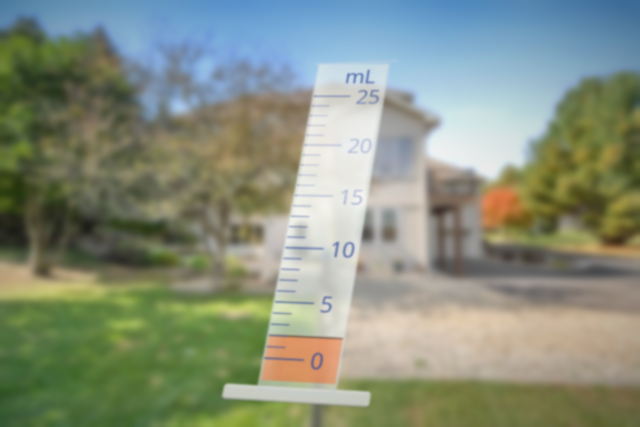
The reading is 2 mL
